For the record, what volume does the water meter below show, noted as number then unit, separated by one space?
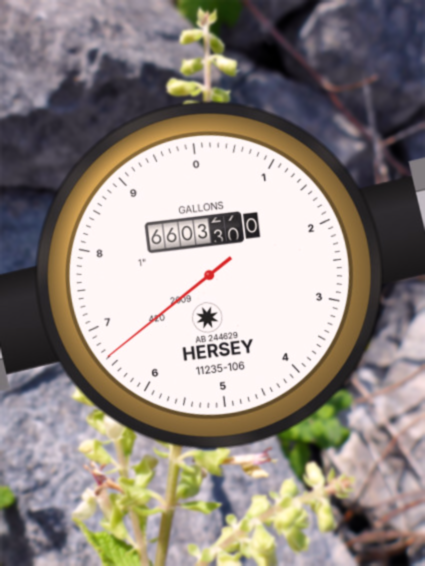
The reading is 6603296.6 gal
